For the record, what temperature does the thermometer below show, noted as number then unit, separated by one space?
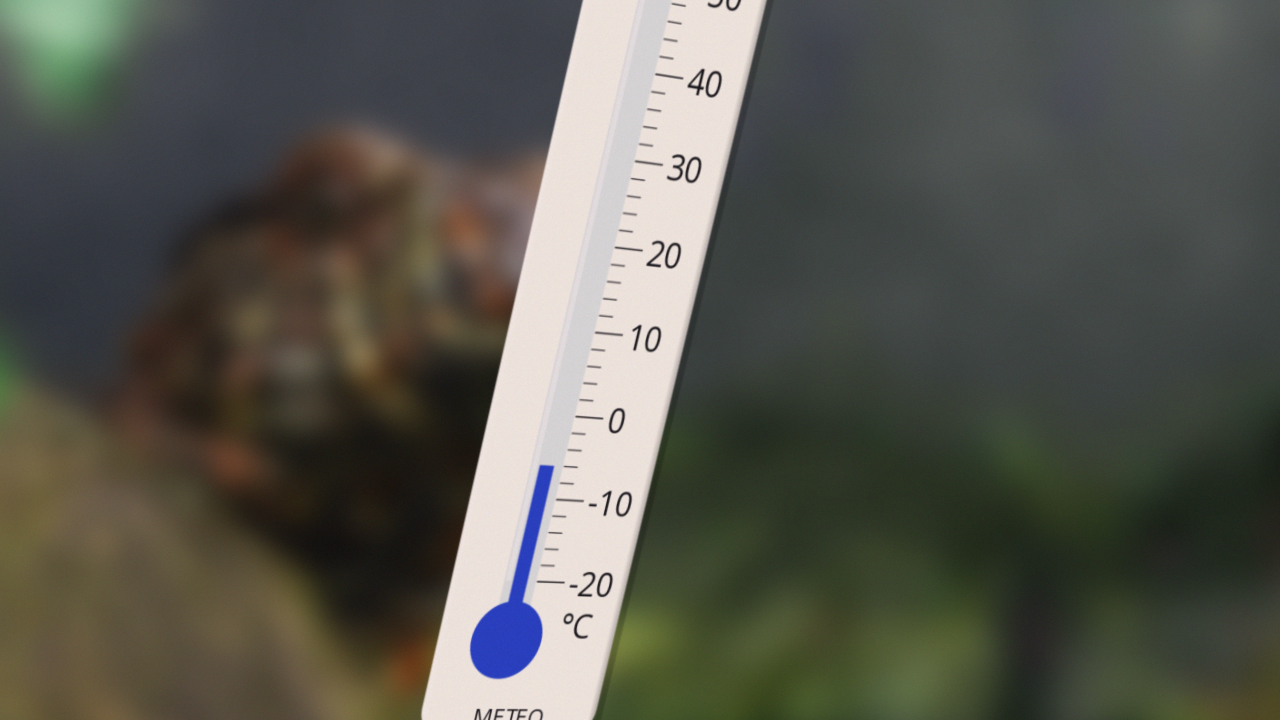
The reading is -6 °C
